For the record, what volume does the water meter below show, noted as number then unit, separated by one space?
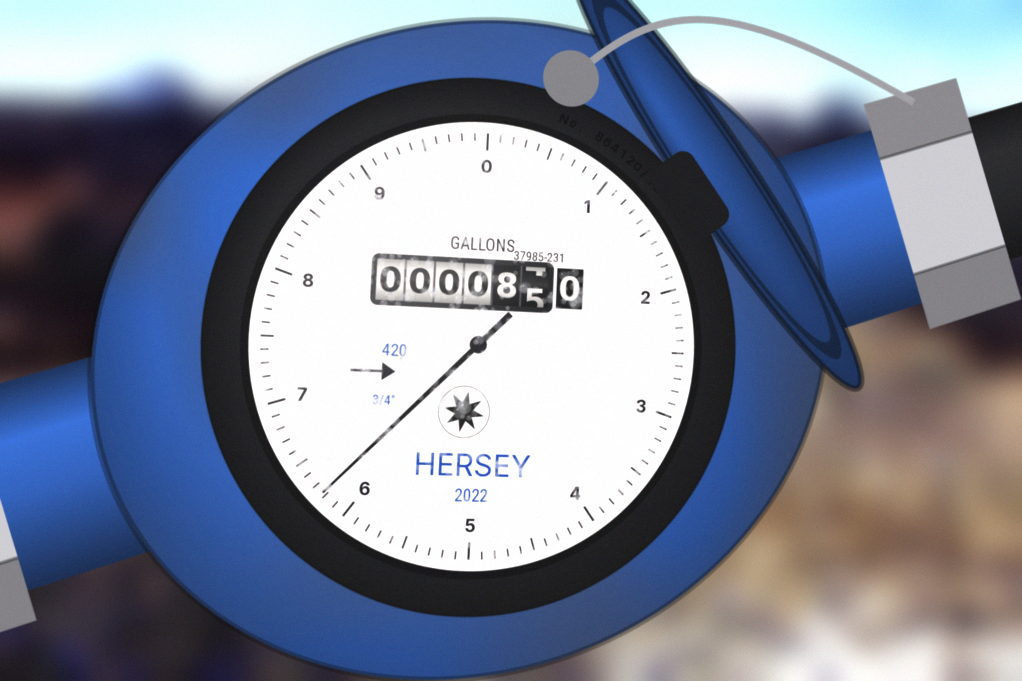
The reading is 846.2 gal
